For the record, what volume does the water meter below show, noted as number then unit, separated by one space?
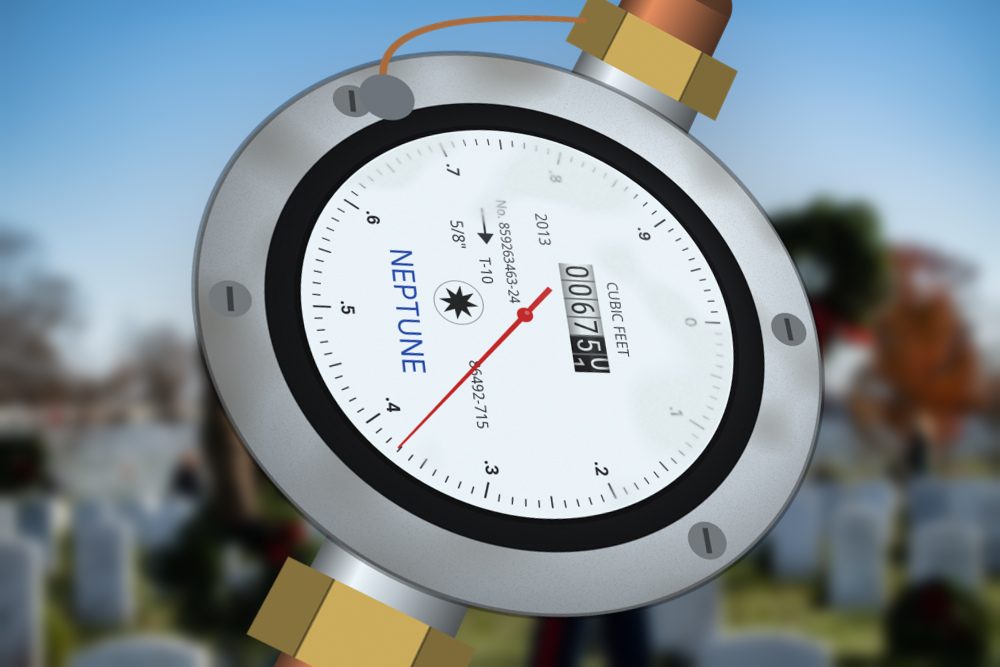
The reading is 6750.37 ft³
